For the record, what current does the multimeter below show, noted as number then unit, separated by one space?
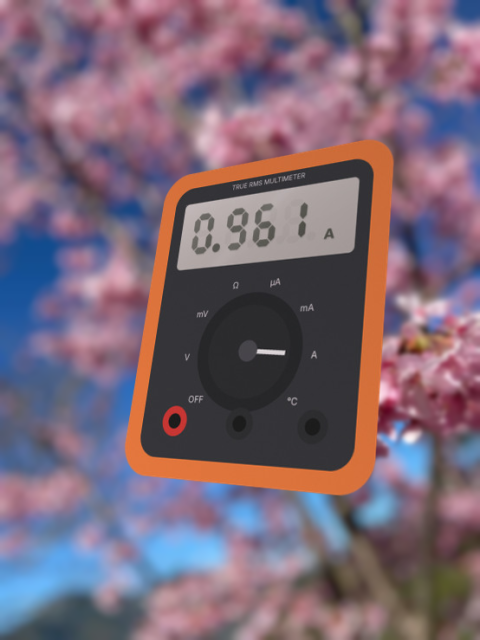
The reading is 0.961 A
